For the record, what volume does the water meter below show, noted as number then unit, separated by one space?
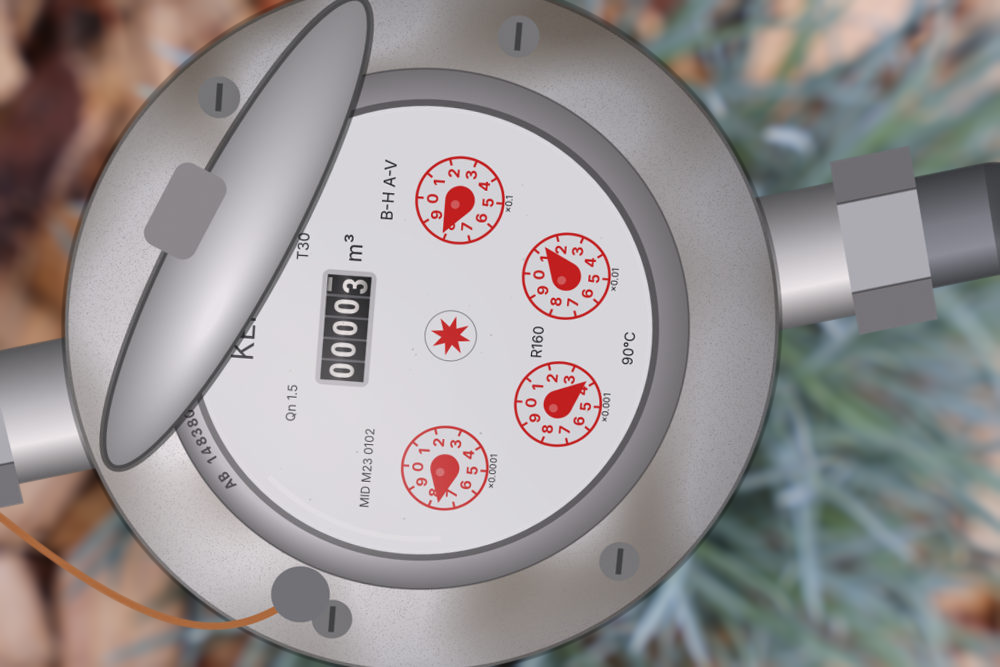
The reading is 2.8137 m³
